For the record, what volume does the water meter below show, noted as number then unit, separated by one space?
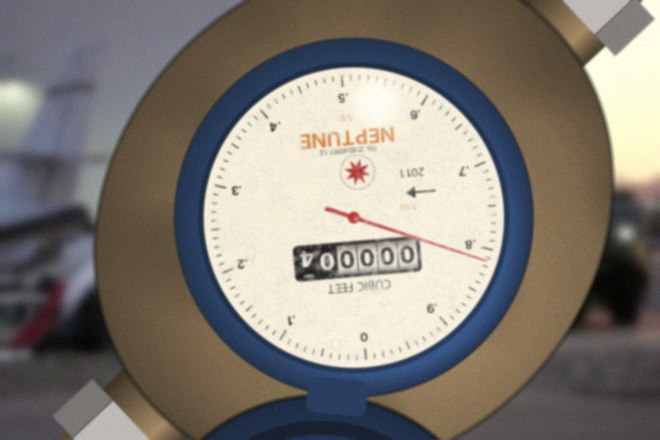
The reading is 3.81 ft³
